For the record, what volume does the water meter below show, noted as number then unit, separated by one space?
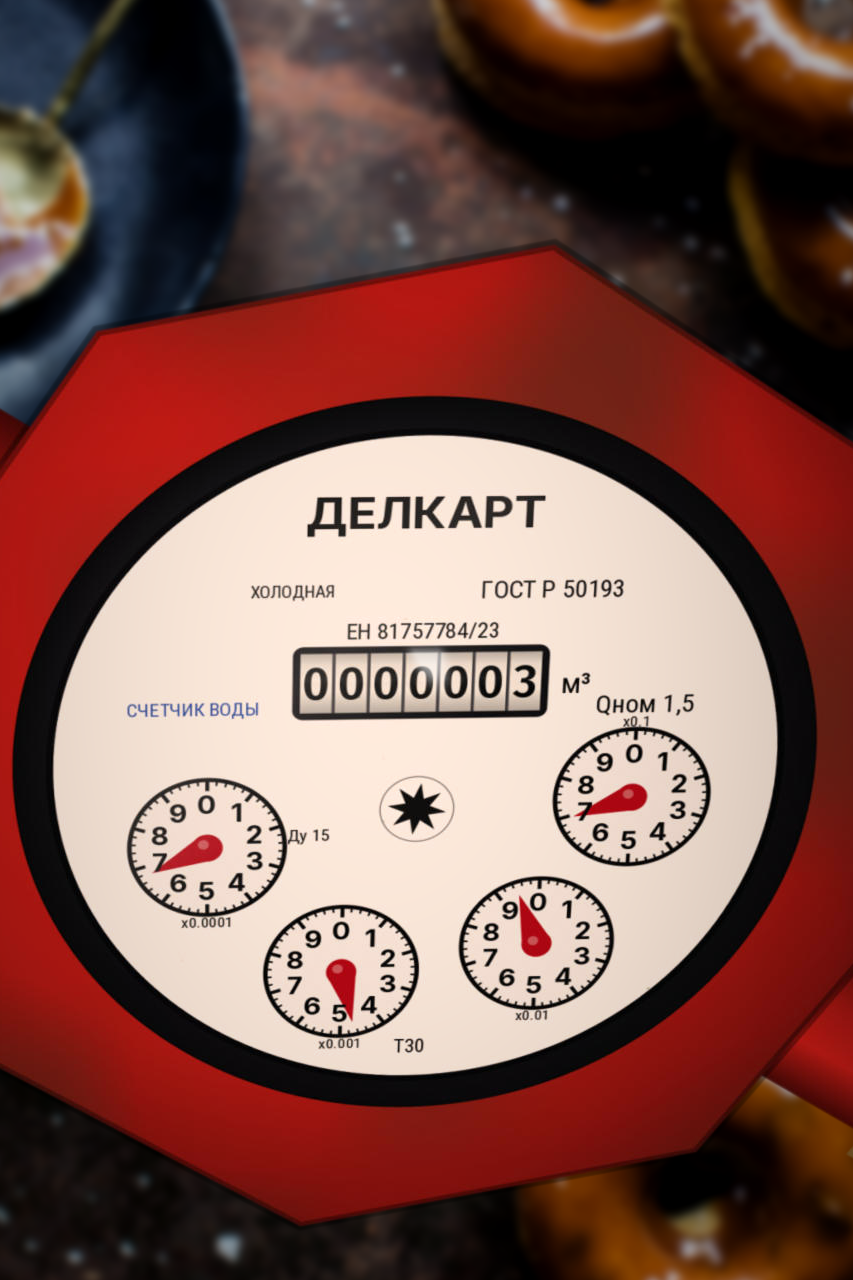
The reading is 3.6946 m³
